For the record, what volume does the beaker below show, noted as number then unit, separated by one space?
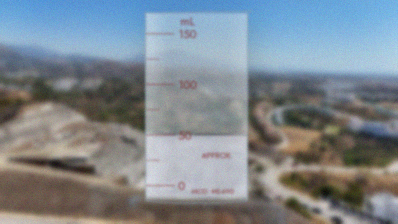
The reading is 50 mL
